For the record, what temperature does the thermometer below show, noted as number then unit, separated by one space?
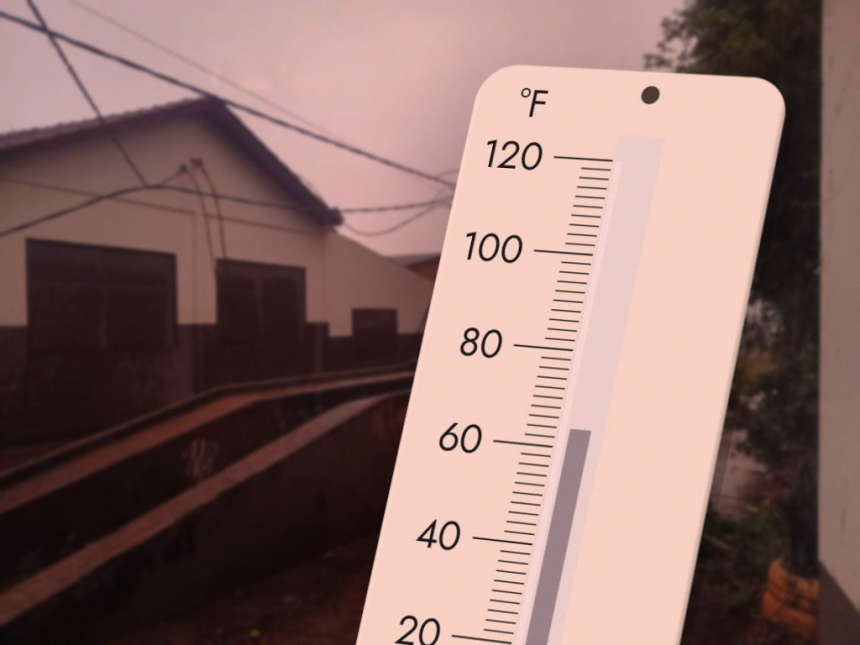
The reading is 64 °F
